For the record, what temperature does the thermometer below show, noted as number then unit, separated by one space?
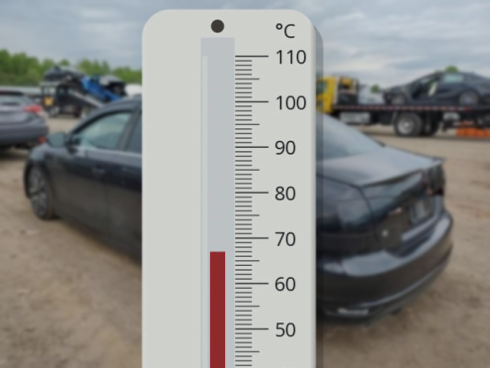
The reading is 67 °C
